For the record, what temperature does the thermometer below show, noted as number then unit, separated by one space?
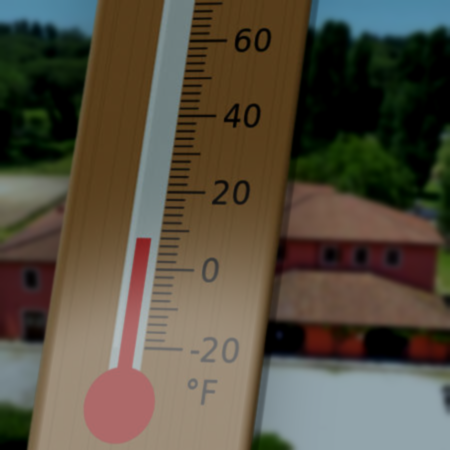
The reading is 8 °F
